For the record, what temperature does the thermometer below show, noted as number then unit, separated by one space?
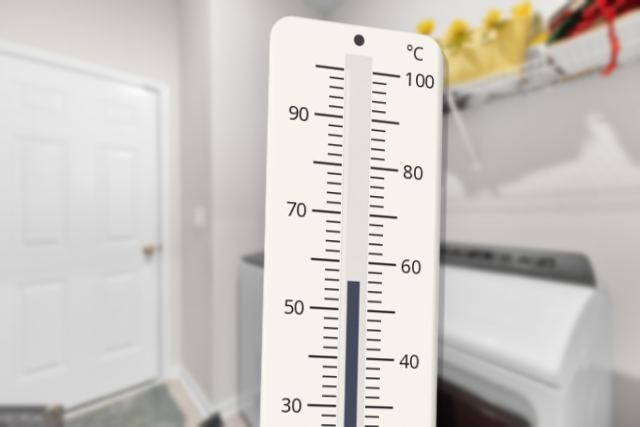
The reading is 56 °C
